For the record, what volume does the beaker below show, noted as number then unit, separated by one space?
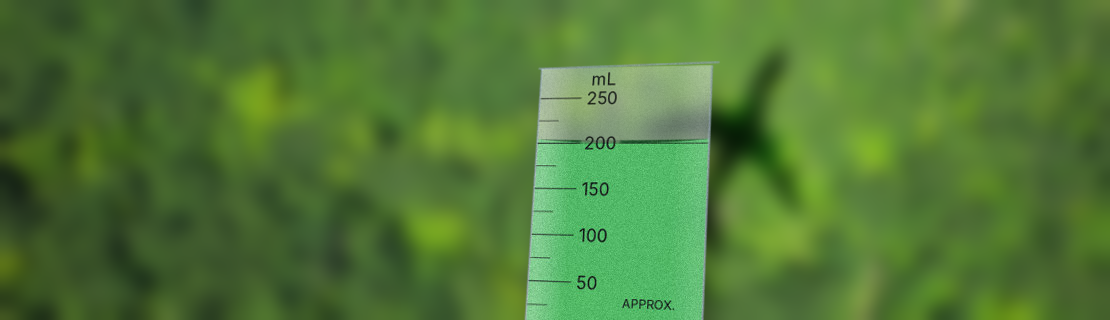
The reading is 200 mL
